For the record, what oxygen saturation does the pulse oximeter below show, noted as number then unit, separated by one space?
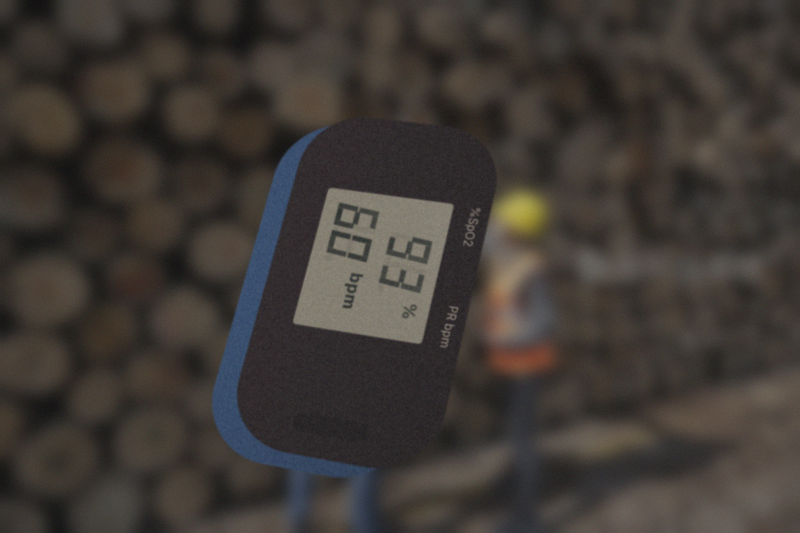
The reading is 93 %
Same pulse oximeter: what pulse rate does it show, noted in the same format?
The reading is 60 bpm
